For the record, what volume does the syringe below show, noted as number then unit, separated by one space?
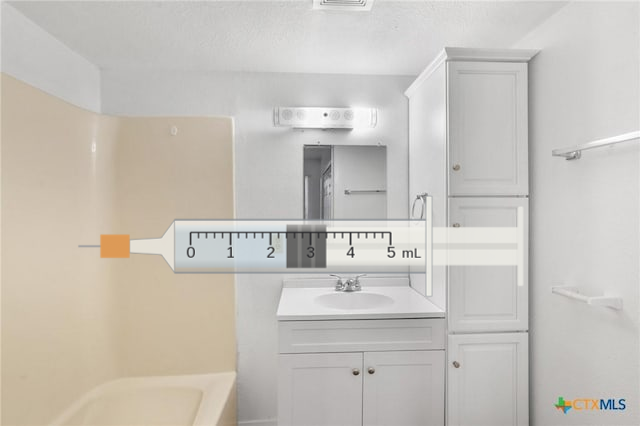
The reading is 2.4 mL
